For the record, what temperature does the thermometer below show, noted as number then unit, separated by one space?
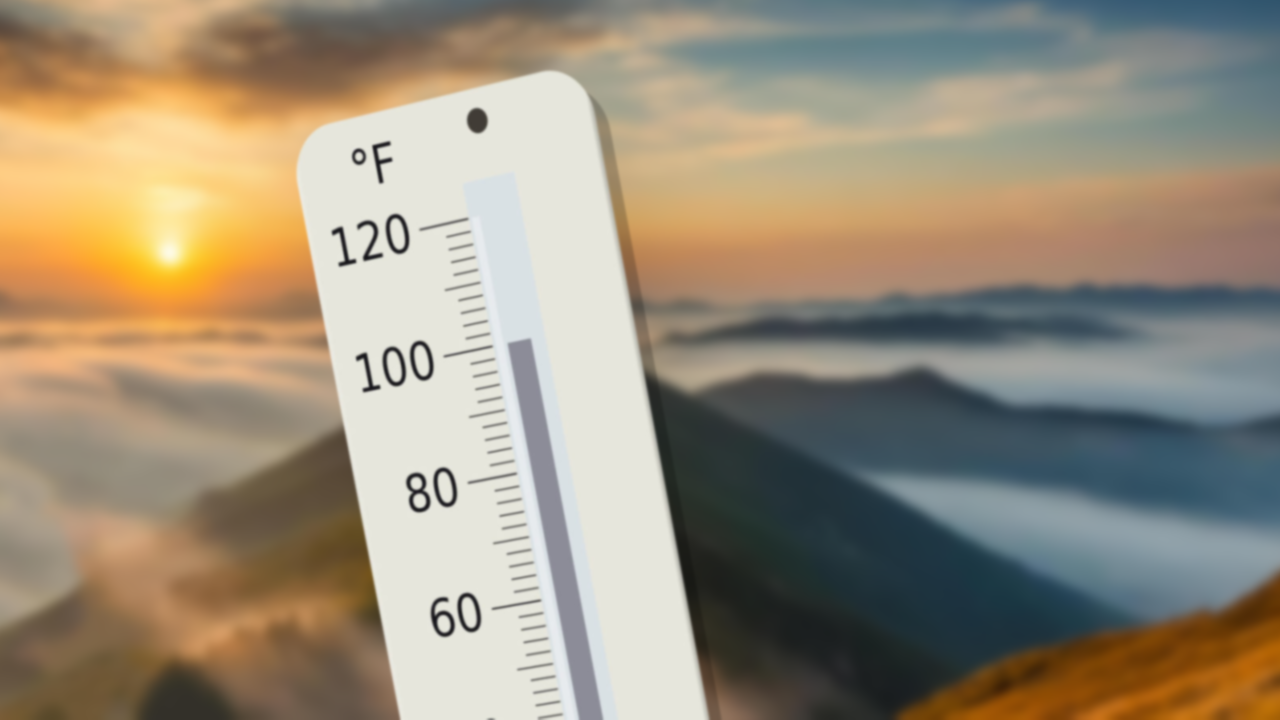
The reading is 100 °F
